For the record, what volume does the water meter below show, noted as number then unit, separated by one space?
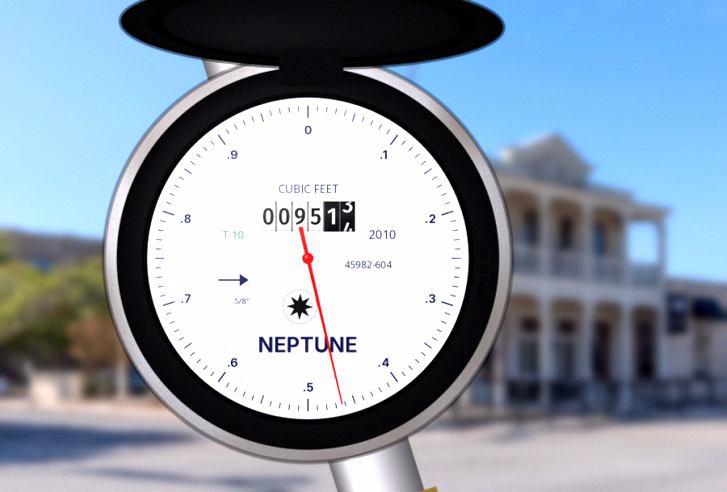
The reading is 9513.46 ft³
